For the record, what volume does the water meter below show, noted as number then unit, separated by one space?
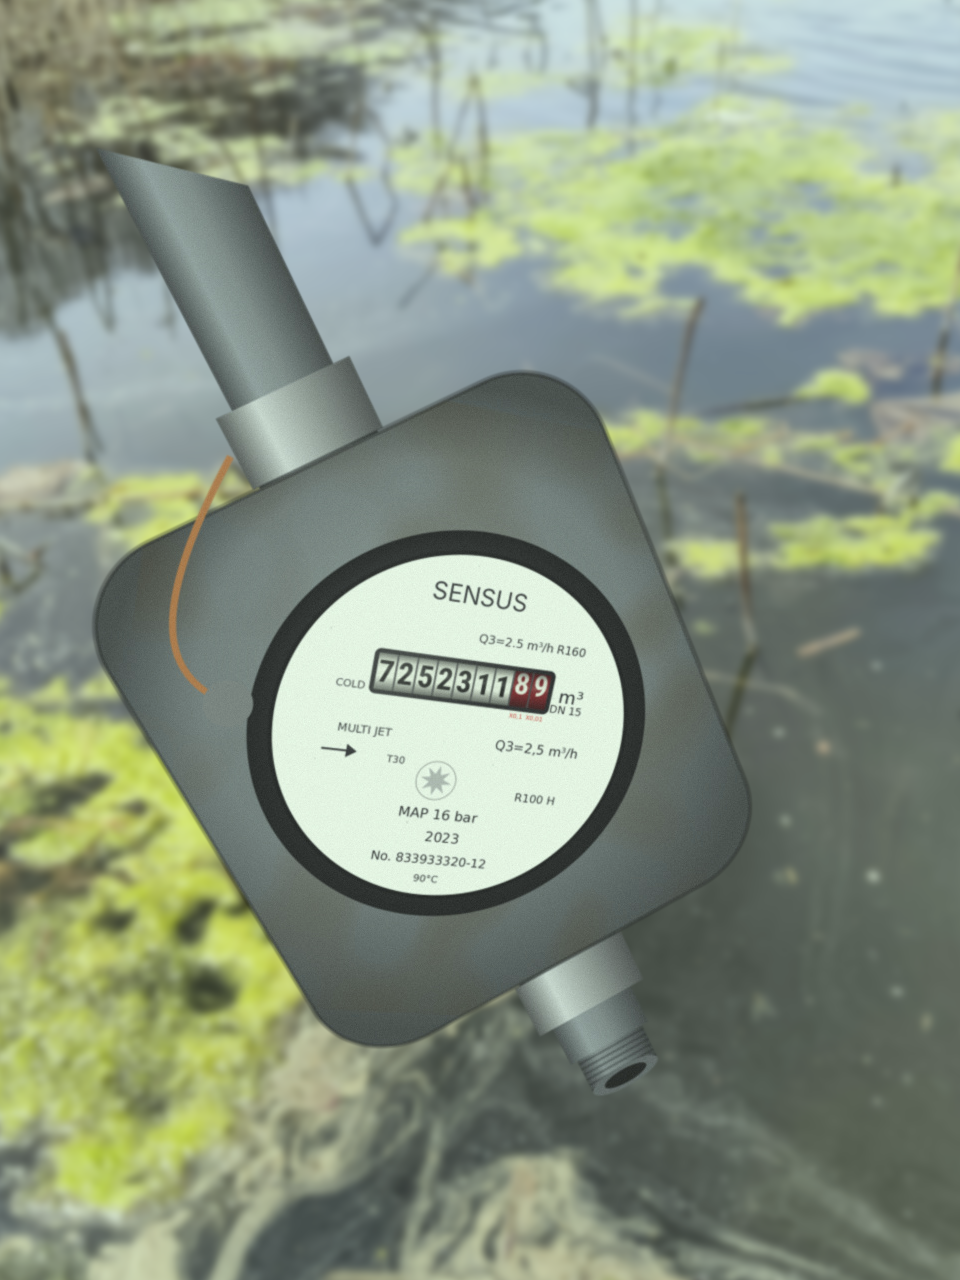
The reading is 7252311.89 m³
